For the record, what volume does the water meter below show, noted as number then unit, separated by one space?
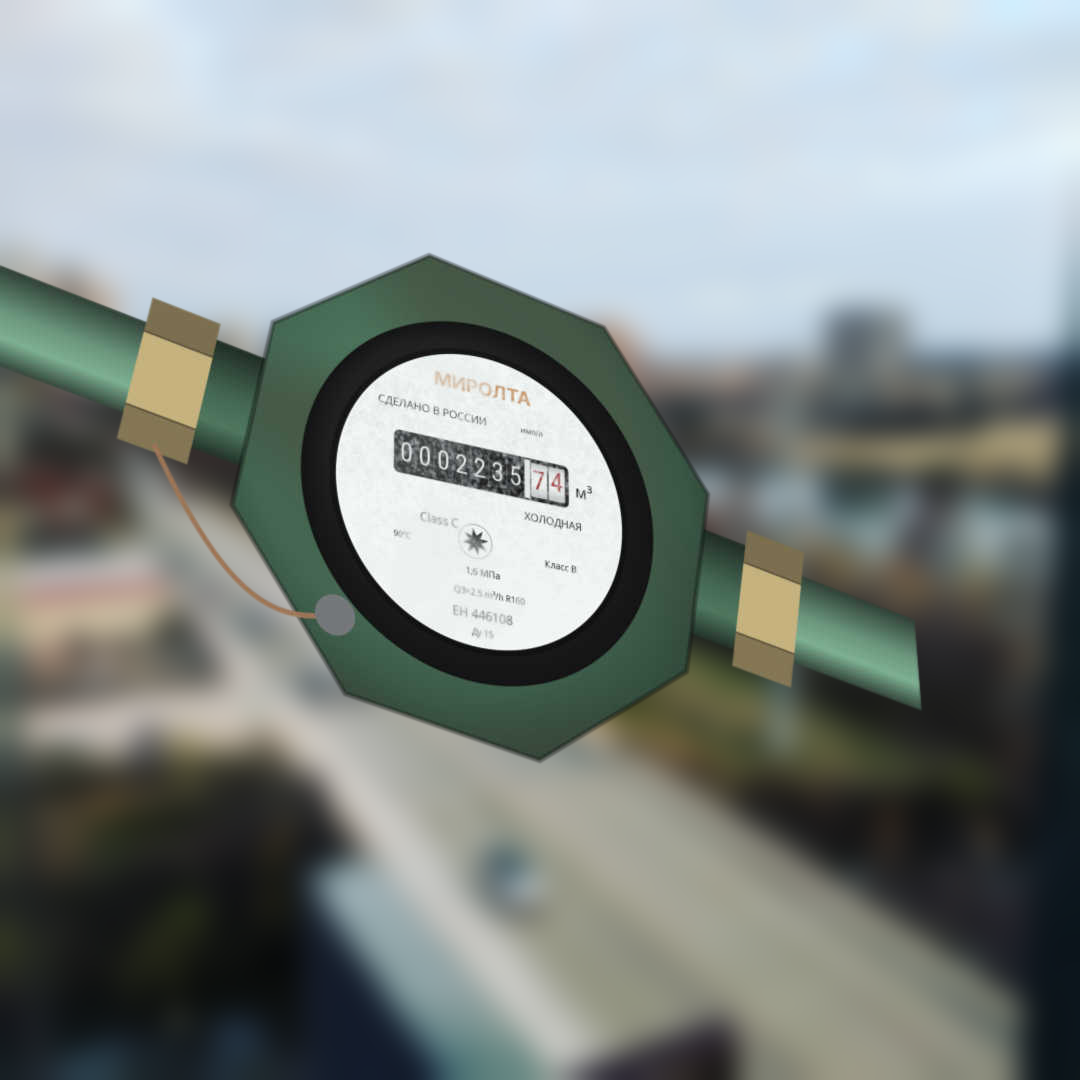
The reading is 2235.74 m³
